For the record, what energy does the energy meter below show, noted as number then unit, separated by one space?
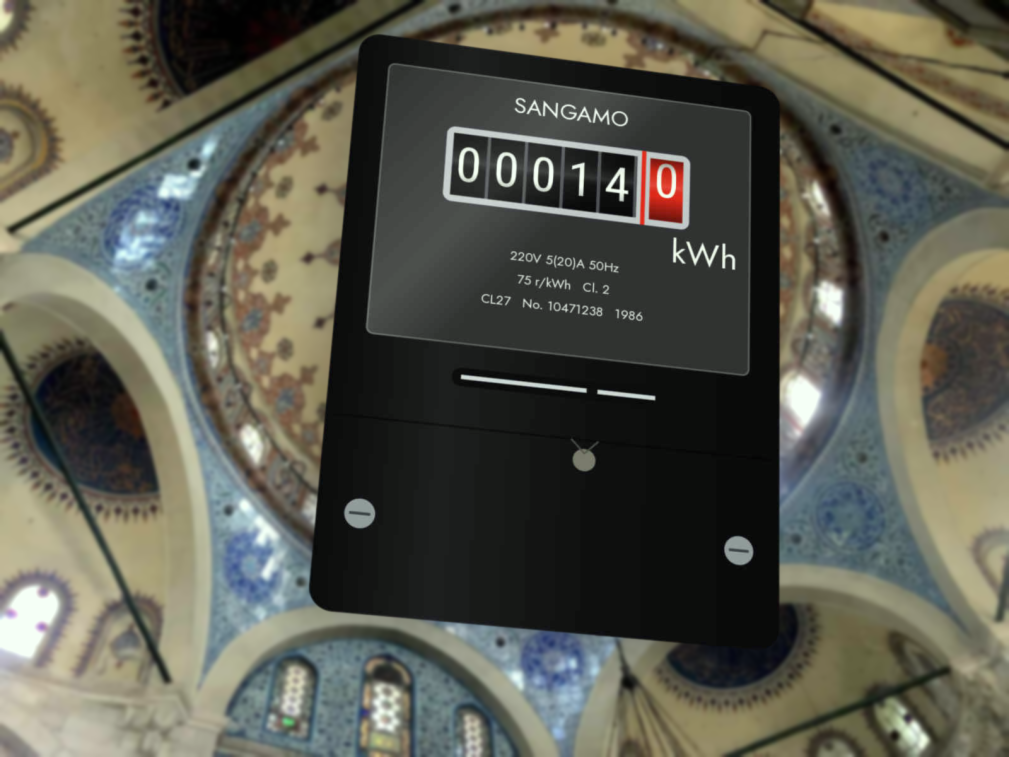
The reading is 14.0 kWh
